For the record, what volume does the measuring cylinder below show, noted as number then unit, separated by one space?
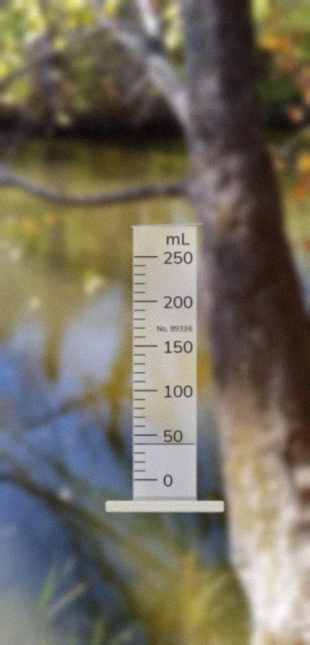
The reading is 40 mL
